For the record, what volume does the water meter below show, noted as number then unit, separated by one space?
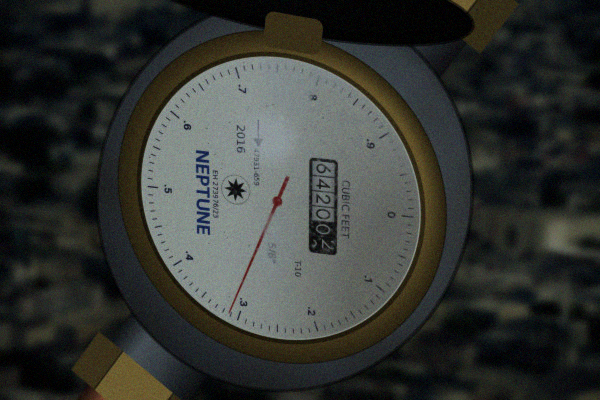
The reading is 642002.31 ft³
